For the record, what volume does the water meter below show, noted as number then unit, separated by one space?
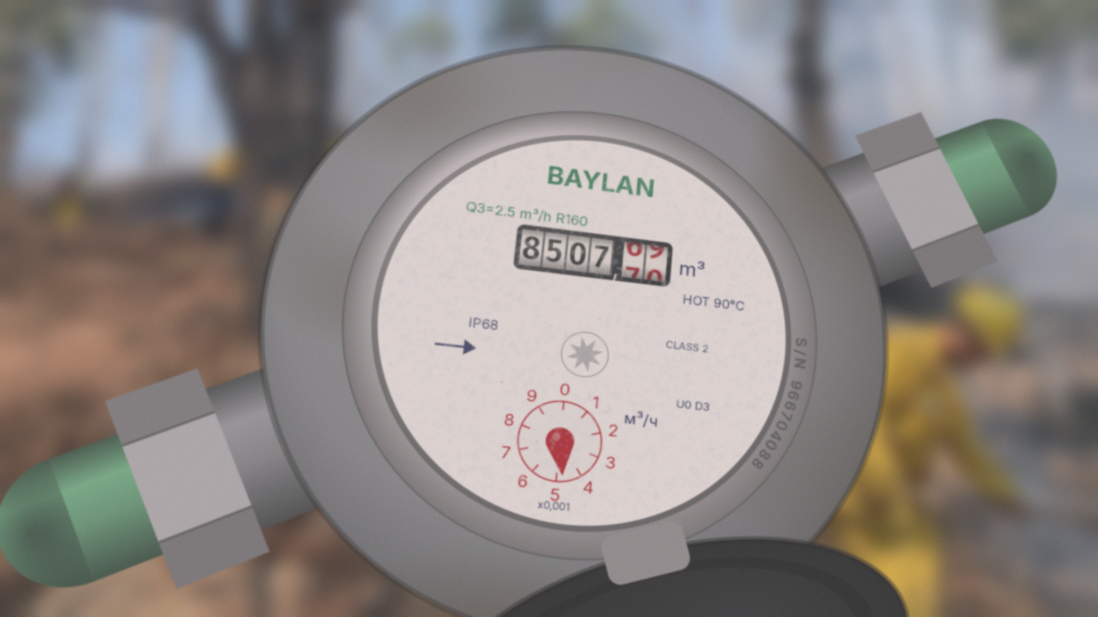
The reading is 8507.694 m³
